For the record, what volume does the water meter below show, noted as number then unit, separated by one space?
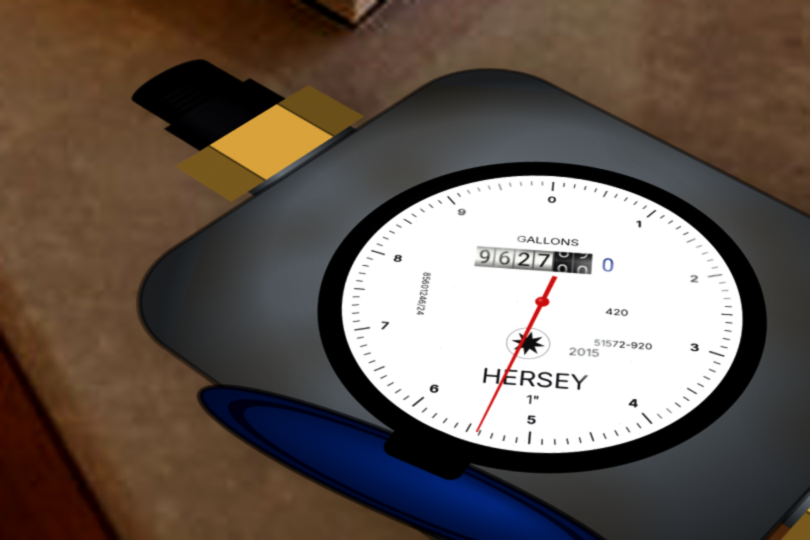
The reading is 9627895.4 gal
